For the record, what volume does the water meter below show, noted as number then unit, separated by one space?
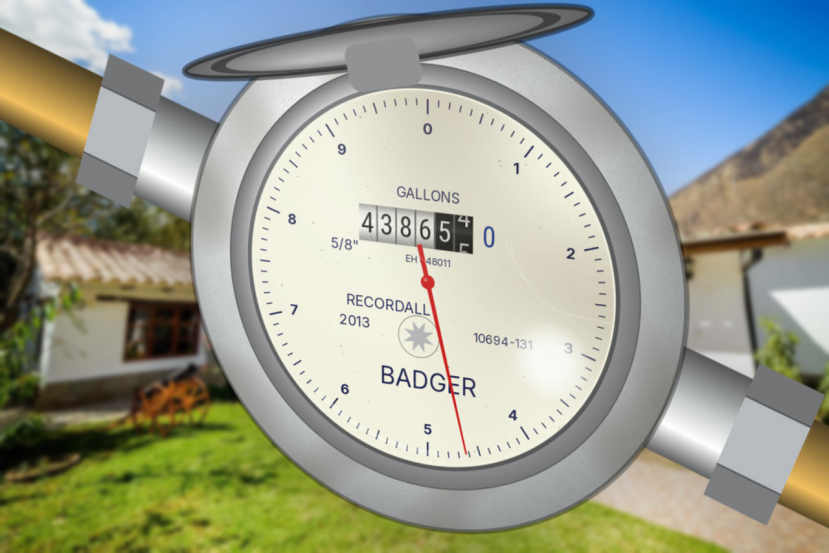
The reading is 4386544.6 gal
